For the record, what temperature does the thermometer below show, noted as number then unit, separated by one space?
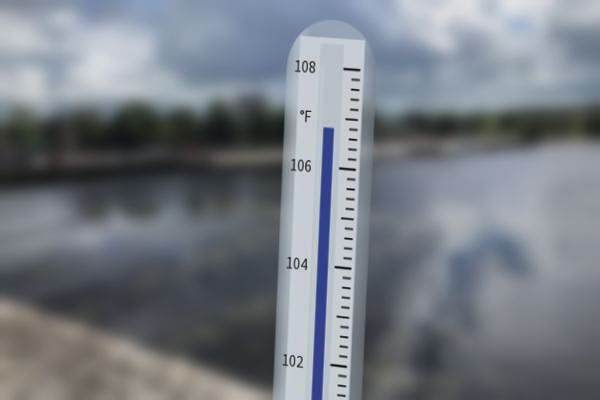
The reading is 106.8 °F
